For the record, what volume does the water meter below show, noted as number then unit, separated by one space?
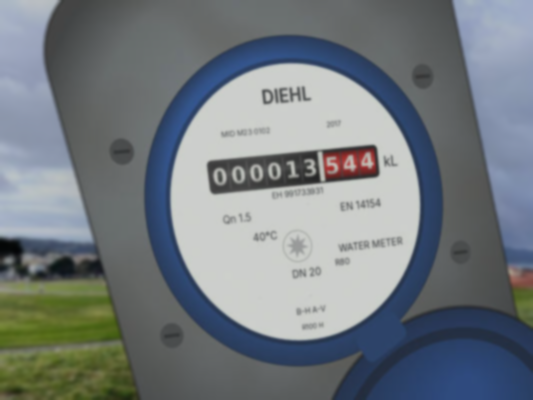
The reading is 13.544 kL
